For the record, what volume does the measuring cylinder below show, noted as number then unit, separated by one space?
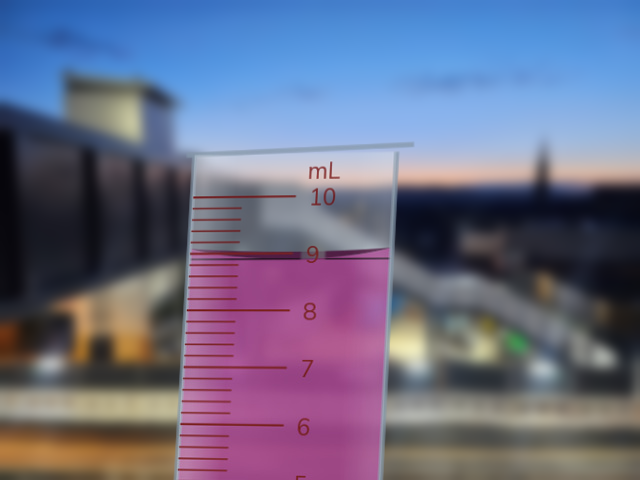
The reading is 8.9 mL
